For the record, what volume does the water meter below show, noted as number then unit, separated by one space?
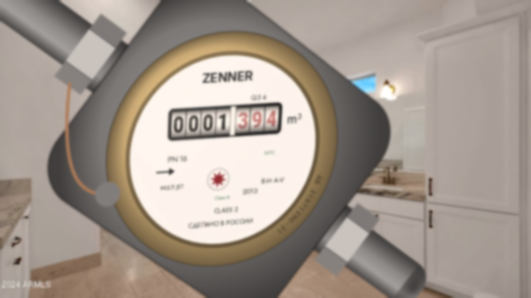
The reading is 1.394 m³
